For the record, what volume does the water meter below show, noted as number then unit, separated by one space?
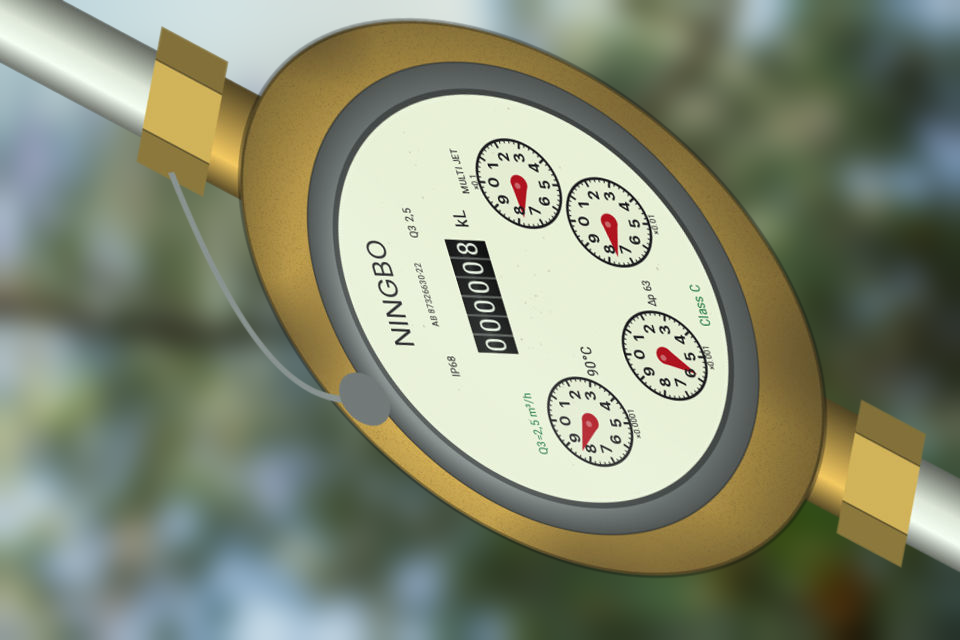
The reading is 8.7758 kL
